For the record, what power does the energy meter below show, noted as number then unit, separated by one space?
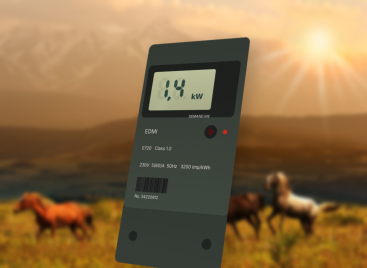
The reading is 1.4 kW
